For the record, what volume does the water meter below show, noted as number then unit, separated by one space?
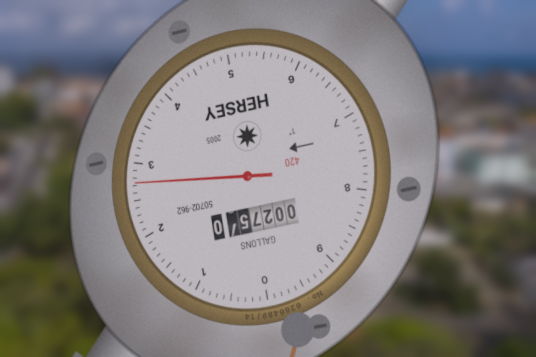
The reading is 27572.7 gal
